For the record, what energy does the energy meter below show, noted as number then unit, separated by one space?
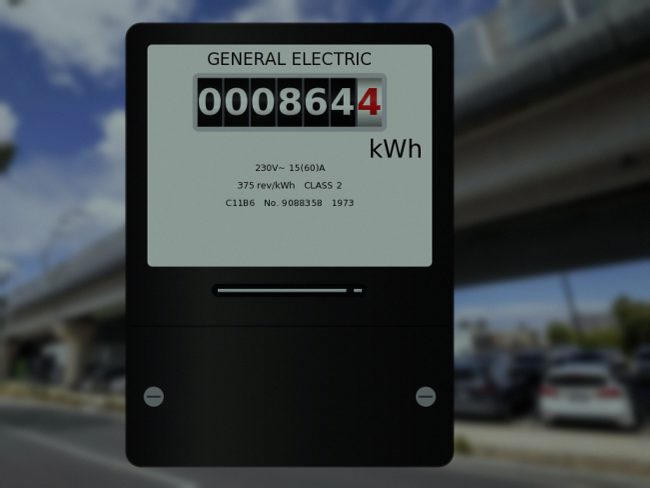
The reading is 864.4 kWh
